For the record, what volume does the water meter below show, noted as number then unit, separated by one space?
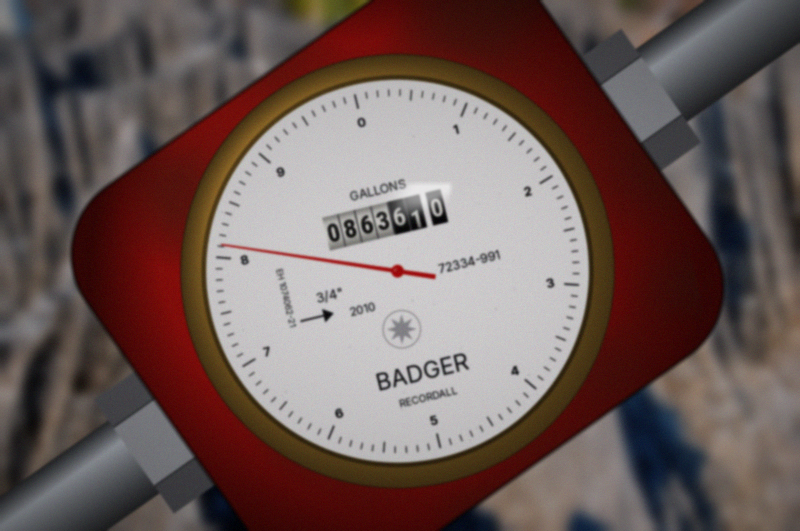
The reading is 863608.1 gal
